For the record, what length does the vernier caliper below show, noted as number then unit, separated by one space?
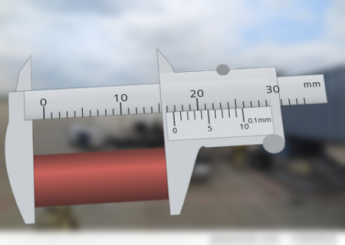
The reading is 16.8 mm
